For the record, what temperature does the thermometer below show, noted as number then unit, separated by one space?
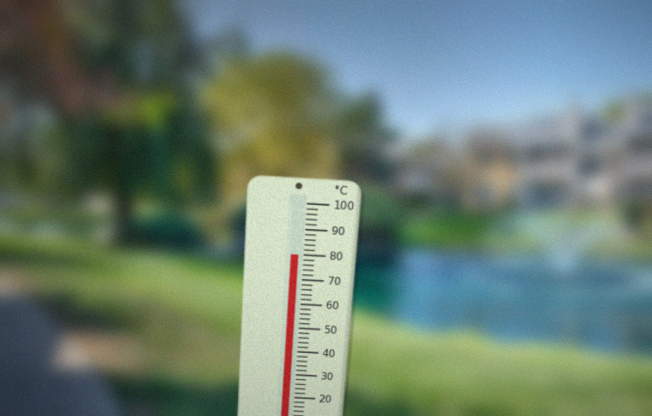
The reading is 80 °C
